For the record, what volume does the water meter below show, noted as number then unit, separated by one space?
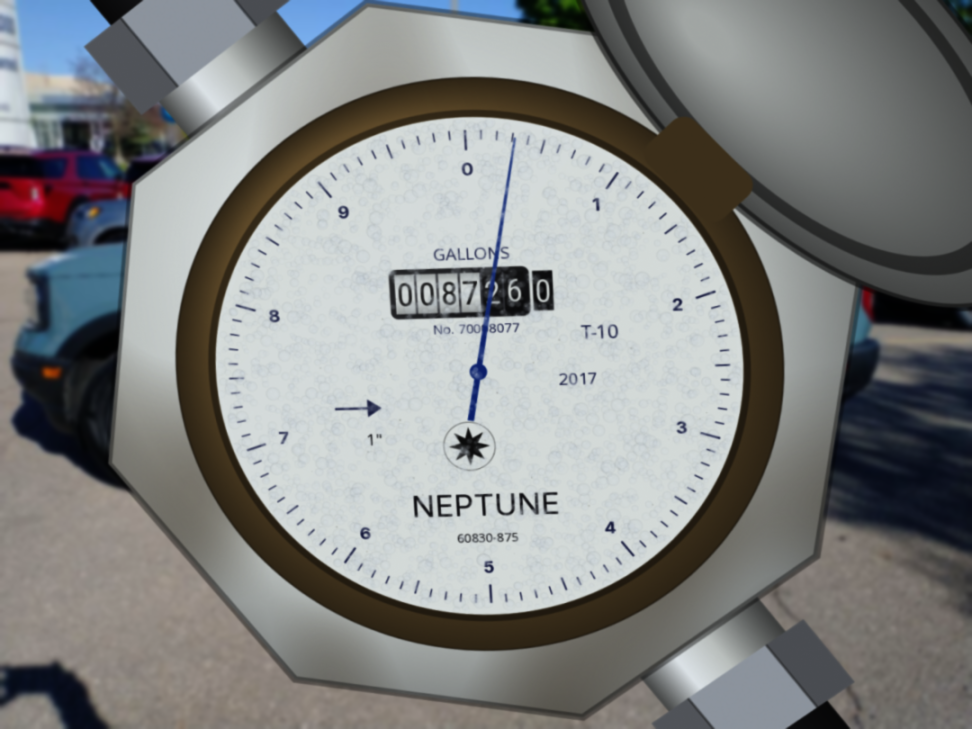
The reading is 87260.3 gal
